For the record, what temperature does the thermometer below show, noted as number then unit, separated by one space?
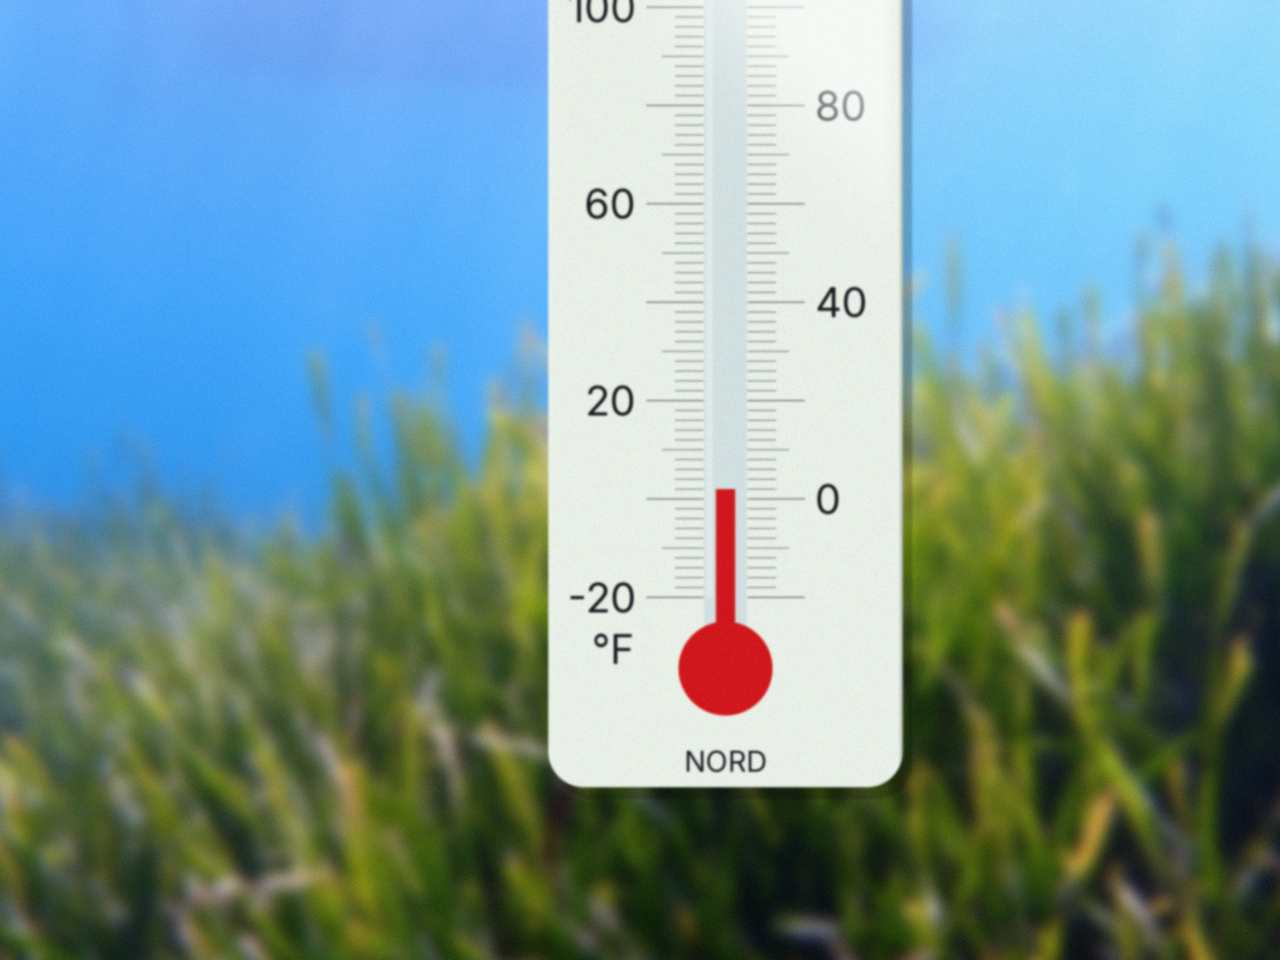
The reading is 2 °F
